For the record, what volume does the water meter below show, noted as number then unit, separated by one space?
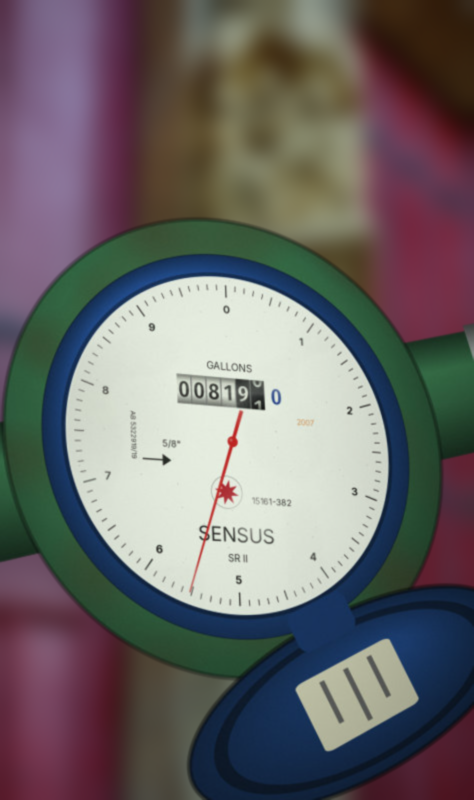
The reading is 81905.5 gal
